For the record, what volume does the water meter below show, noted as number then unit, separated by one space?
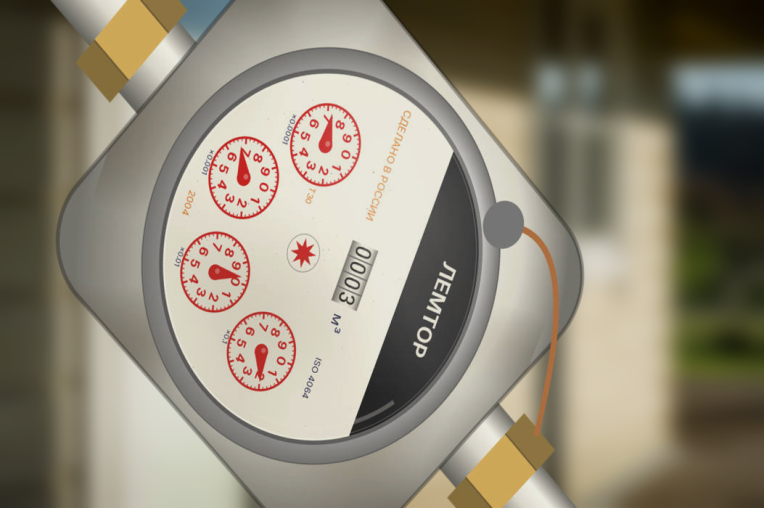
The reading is 3.1967 m³
